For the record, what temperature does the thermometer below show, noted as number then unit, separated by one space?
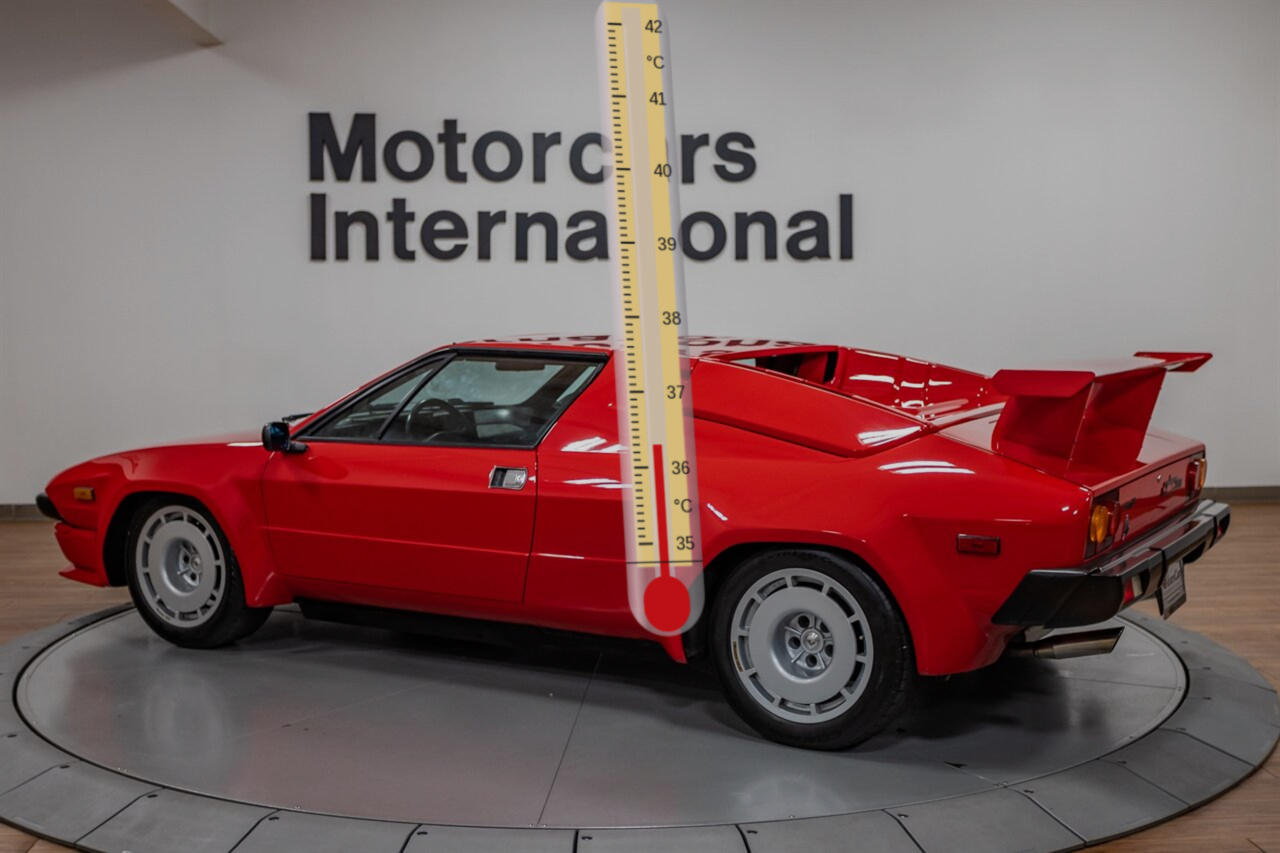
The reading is 36.3 °C
